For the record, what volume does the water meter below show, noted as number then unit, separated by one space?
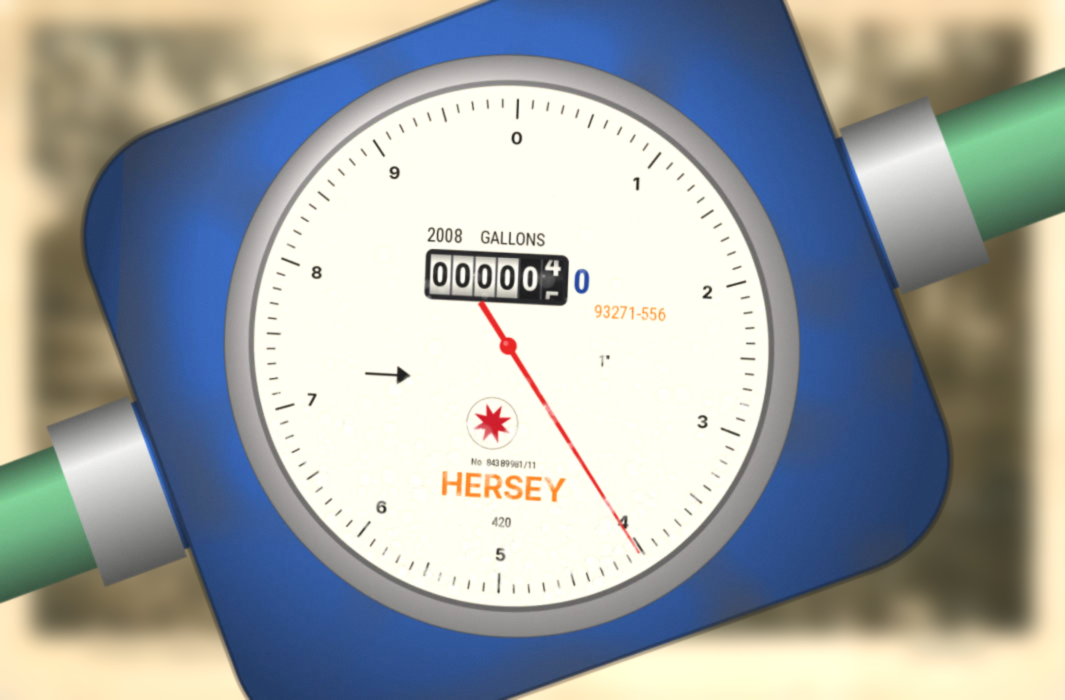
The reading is 44.0 gal
